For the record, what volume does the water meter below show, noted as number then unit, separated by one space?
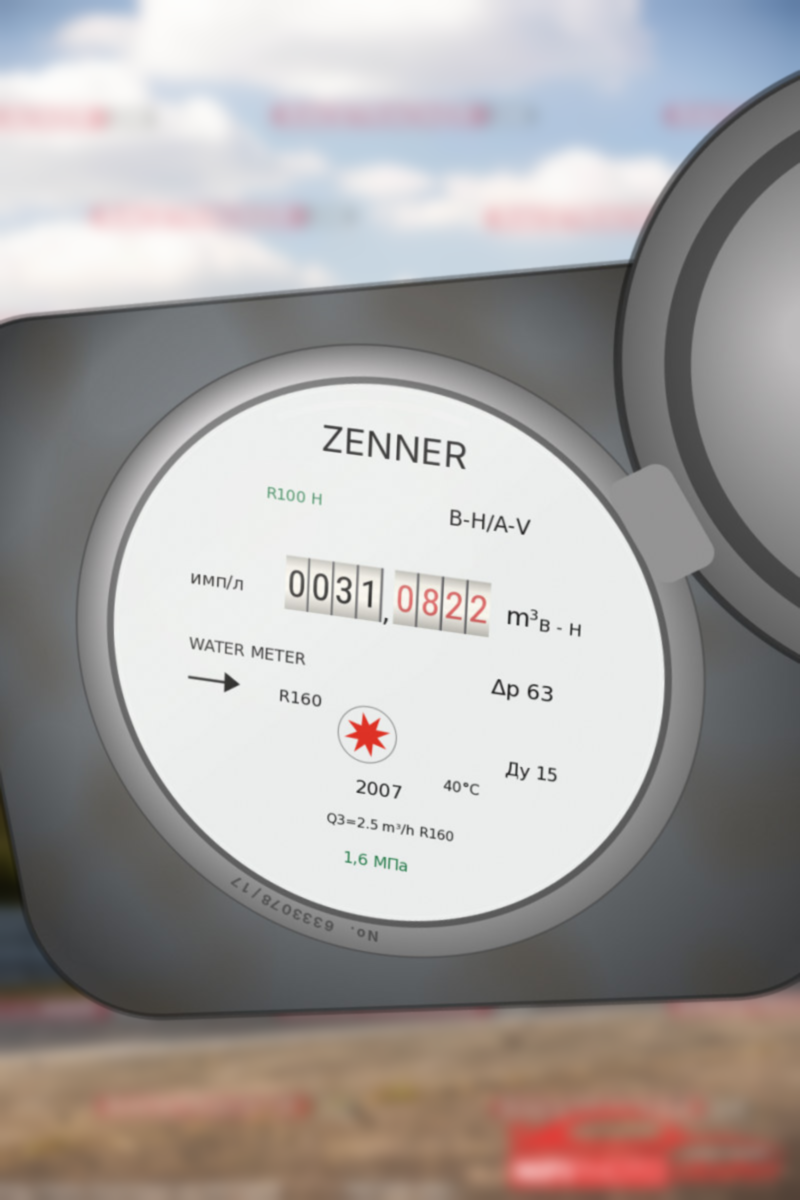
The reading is 31.0822 m³
